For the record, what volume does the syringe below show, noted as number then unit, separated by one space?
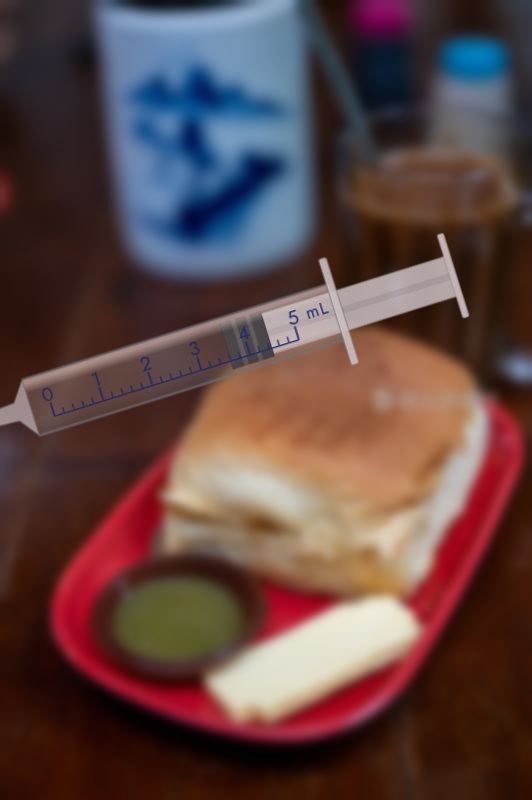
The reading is 3.6 mL
